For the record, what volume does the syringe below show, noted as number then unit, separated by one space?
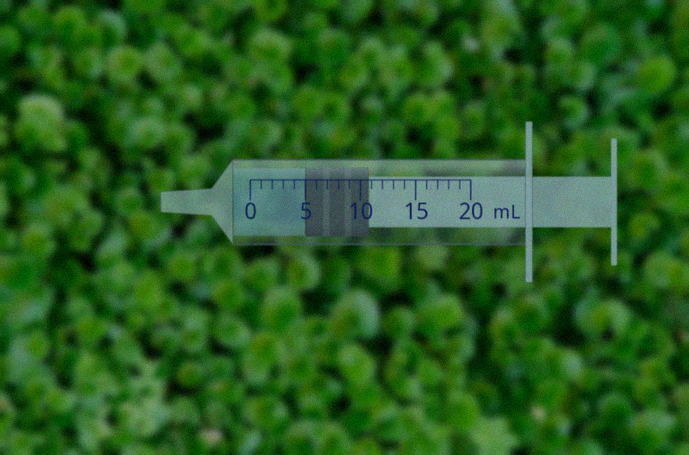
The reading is 5 mL
